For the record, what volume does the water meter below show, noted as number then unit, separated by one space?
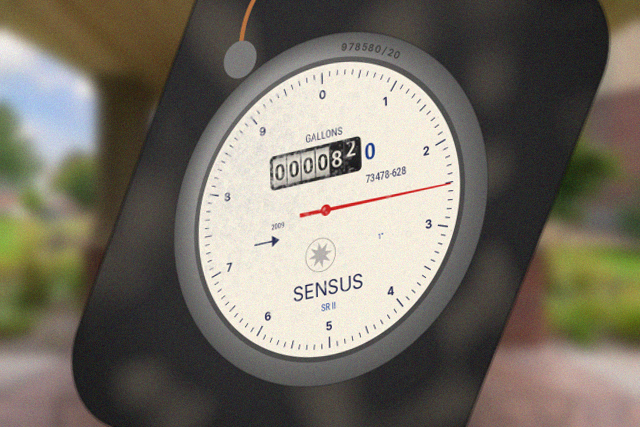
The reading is 822.5 gal
